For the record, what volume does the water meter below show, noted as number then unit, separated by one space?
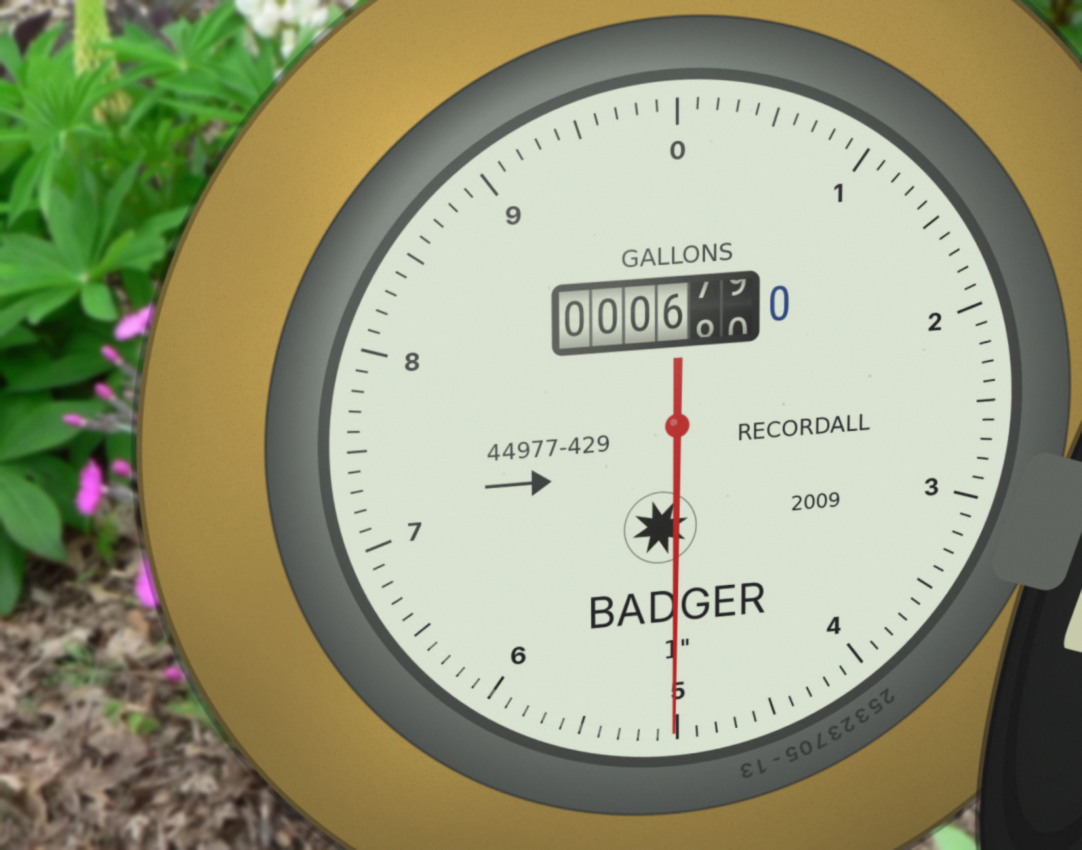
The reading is 6795.0 gal
